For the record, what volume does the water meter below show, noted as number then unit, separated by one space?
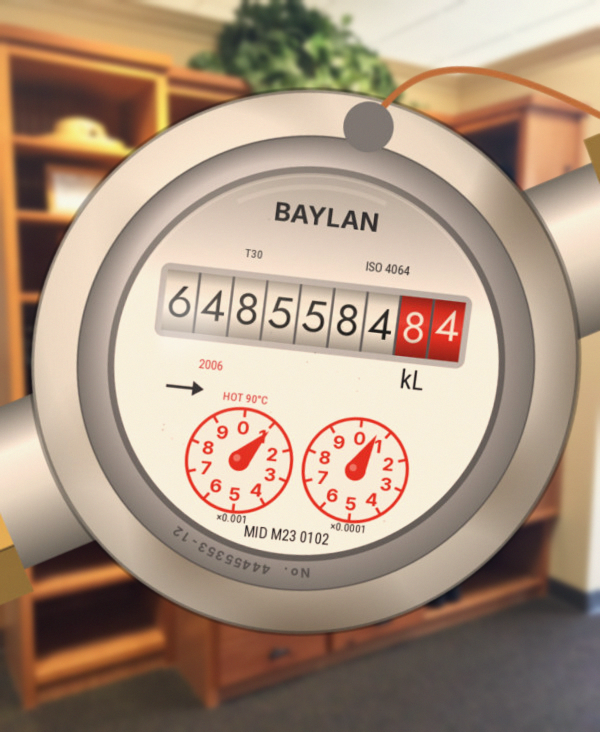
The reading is 6485584.8410 kL
